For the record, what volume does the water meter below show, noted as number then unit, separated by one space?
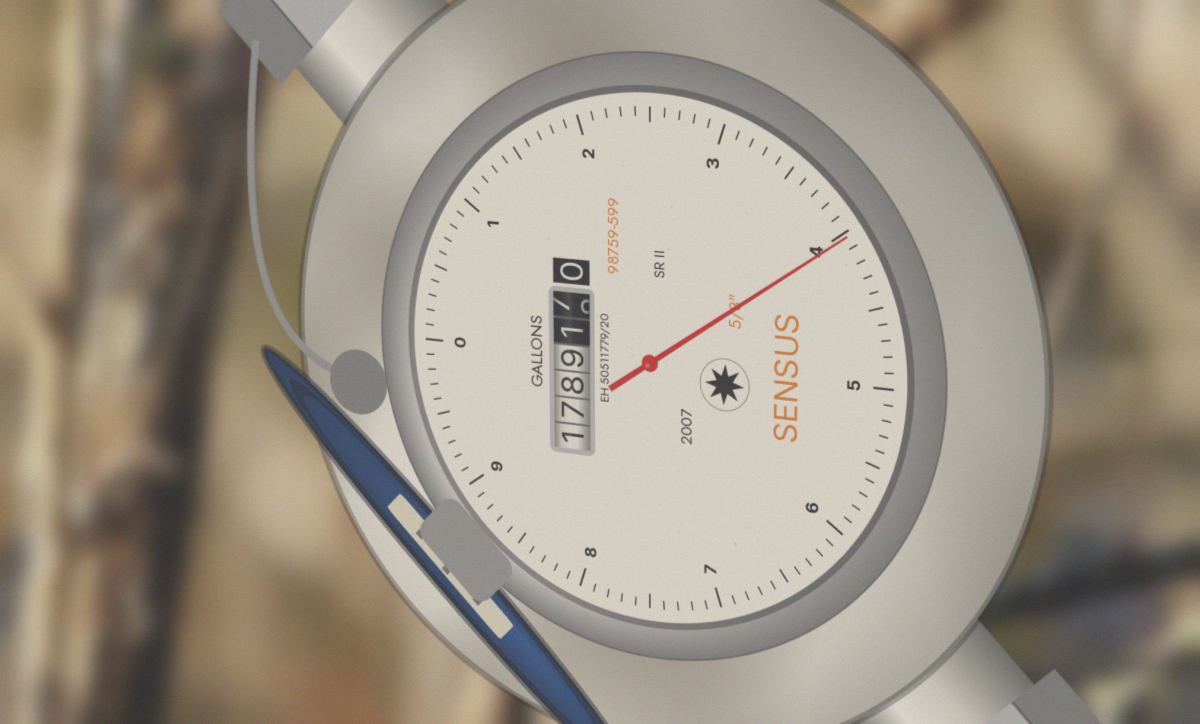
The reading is 1789174.0 gal
